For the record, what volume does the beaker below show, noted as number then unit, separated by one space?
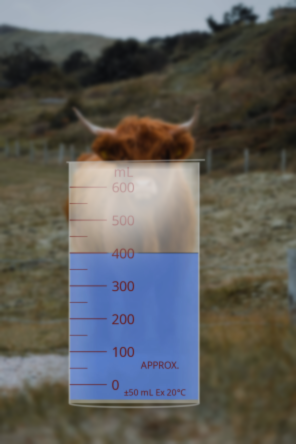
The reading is 400 mL
